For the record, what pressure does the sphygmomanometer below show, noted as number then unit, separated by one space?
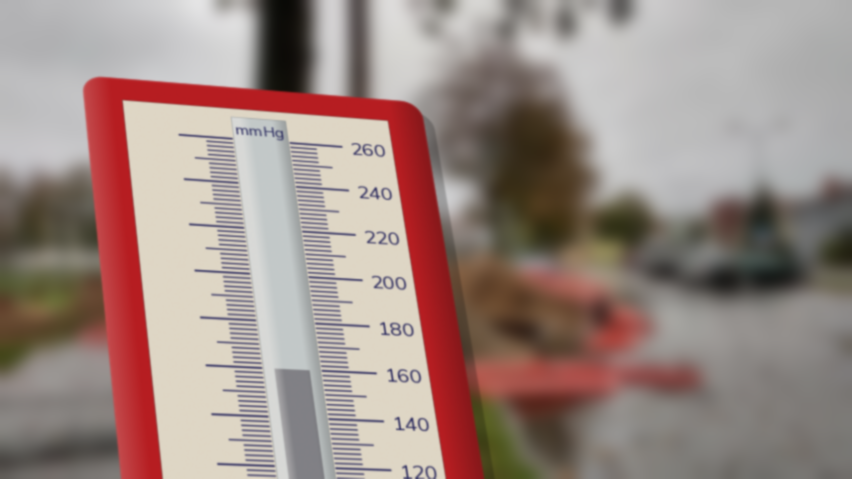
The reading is 160 mmHg
